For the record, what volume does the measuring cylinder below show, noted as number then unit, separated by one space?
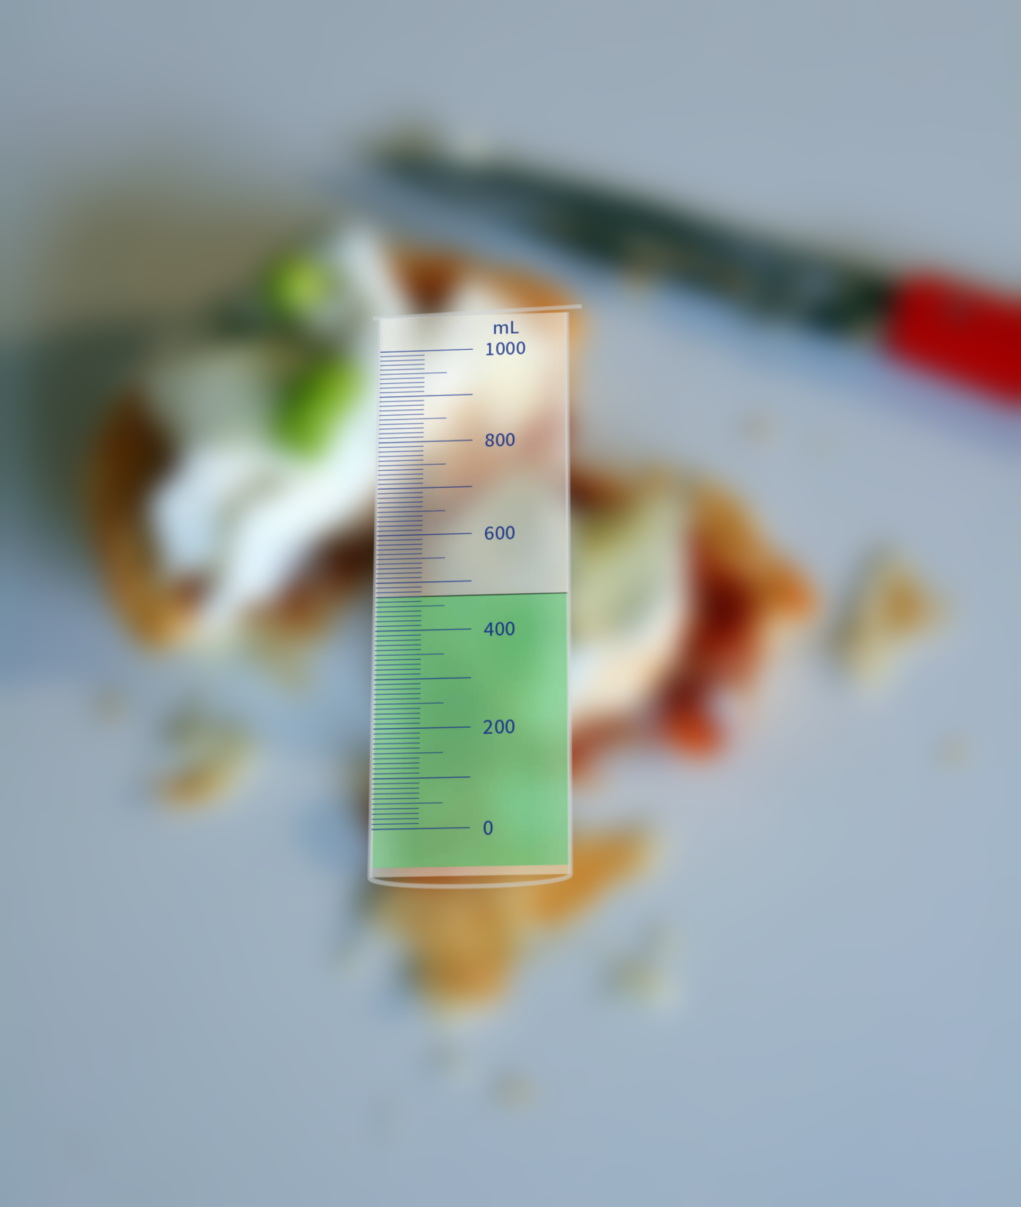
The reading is 470 mL
